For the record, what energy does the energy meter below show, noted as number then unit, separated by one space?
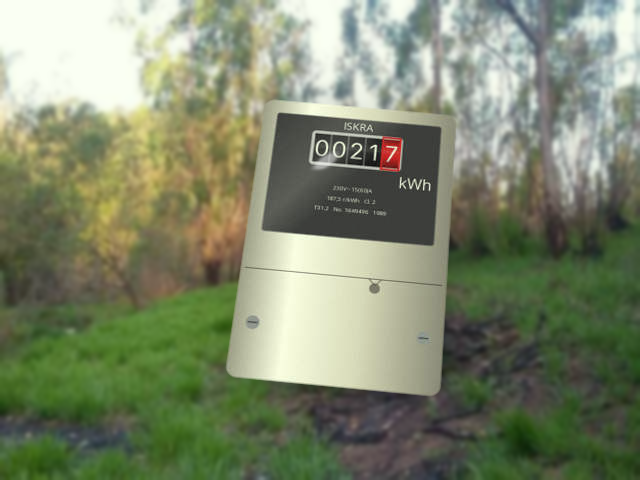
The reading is 21.7 kWh
